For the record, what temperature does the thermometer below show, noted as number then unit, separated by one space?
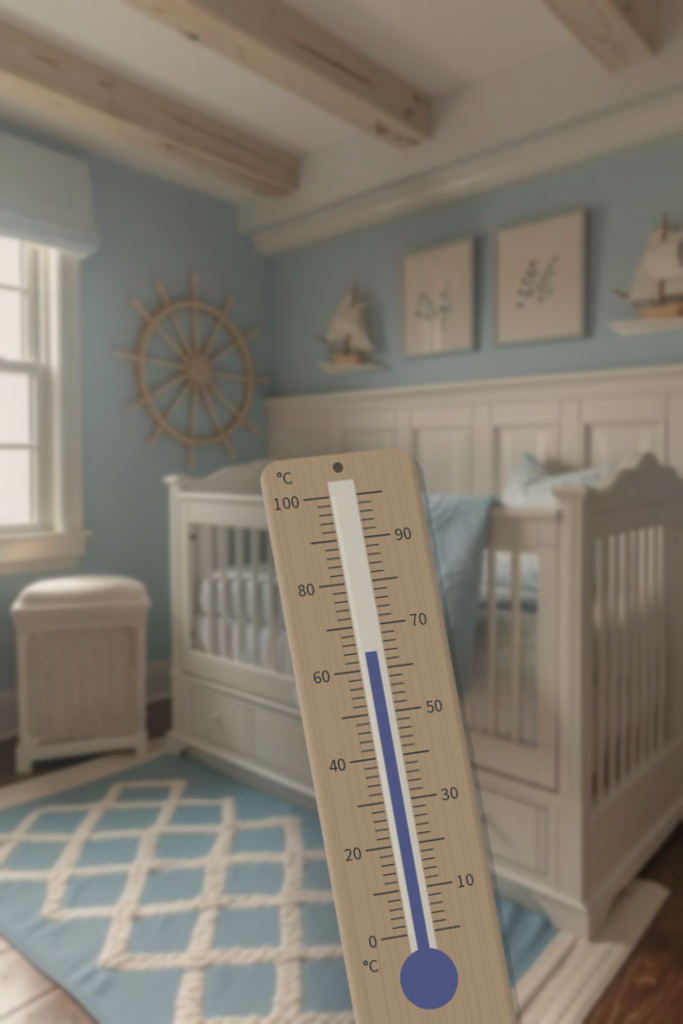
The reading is 64 °C
